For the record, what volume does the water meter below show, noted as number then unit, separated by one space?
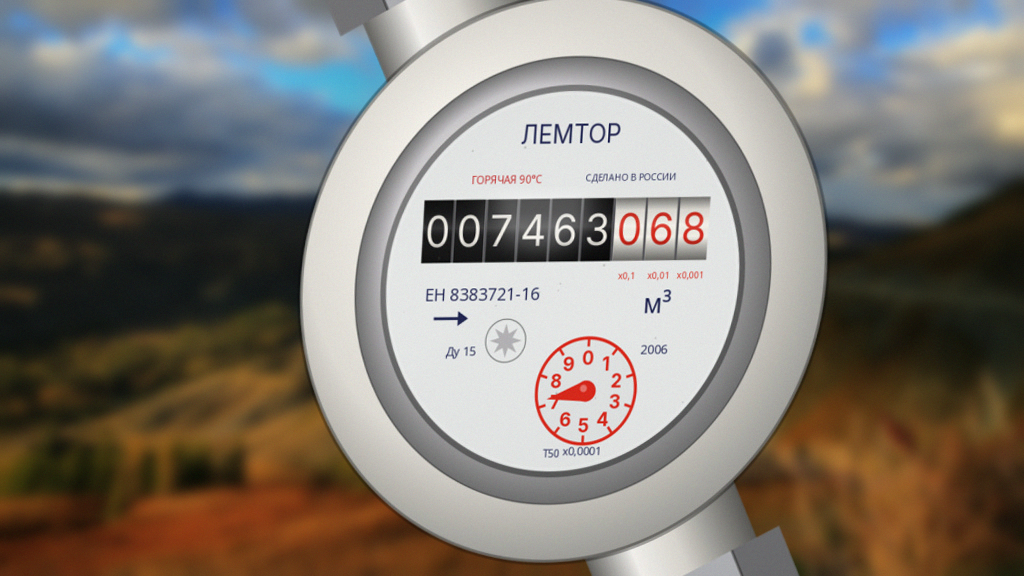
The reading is 7463.0687 m³
